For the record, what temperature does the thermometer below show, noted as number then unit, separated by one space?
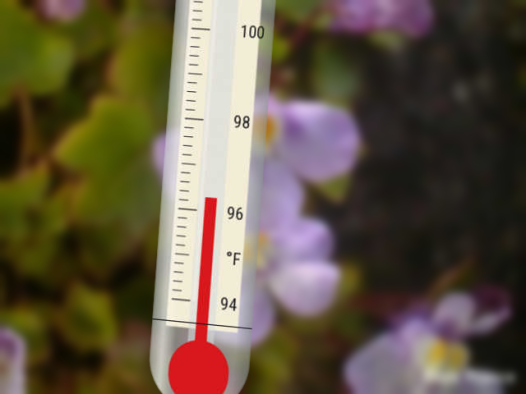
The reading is 96.3 °F
